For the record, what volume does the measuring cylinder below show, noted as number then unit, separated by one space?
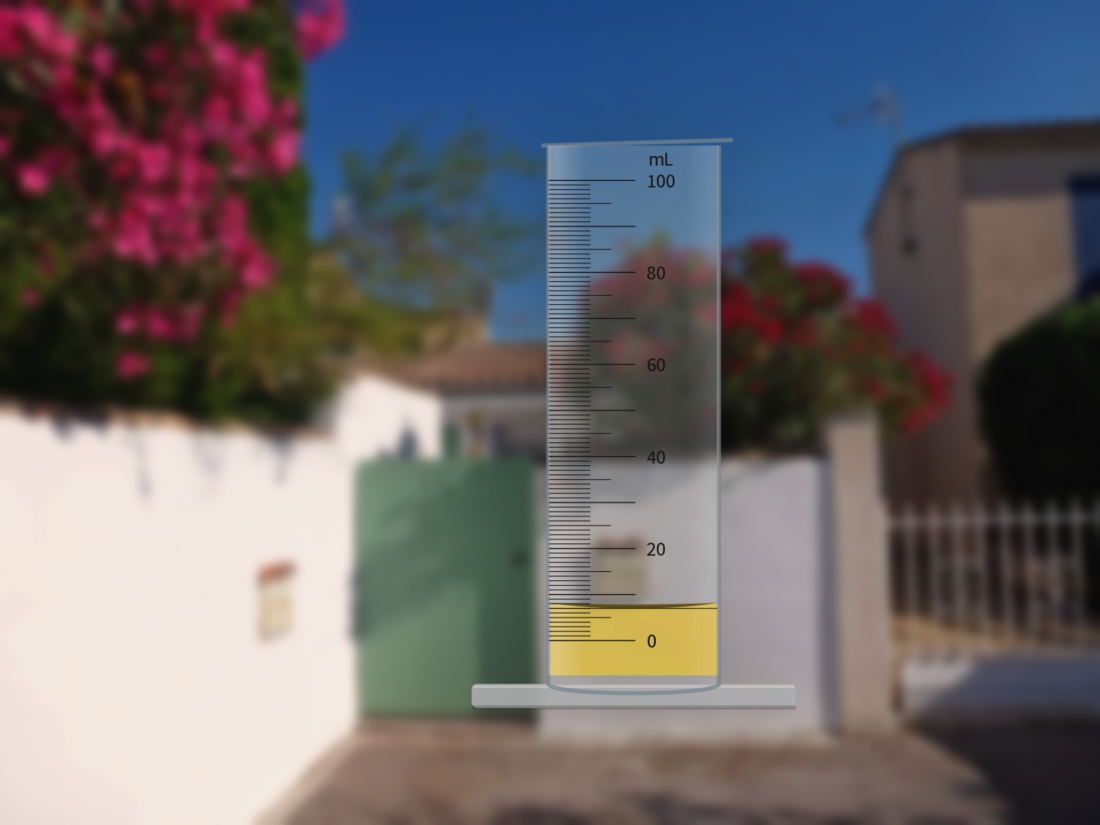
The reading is 7 mL
